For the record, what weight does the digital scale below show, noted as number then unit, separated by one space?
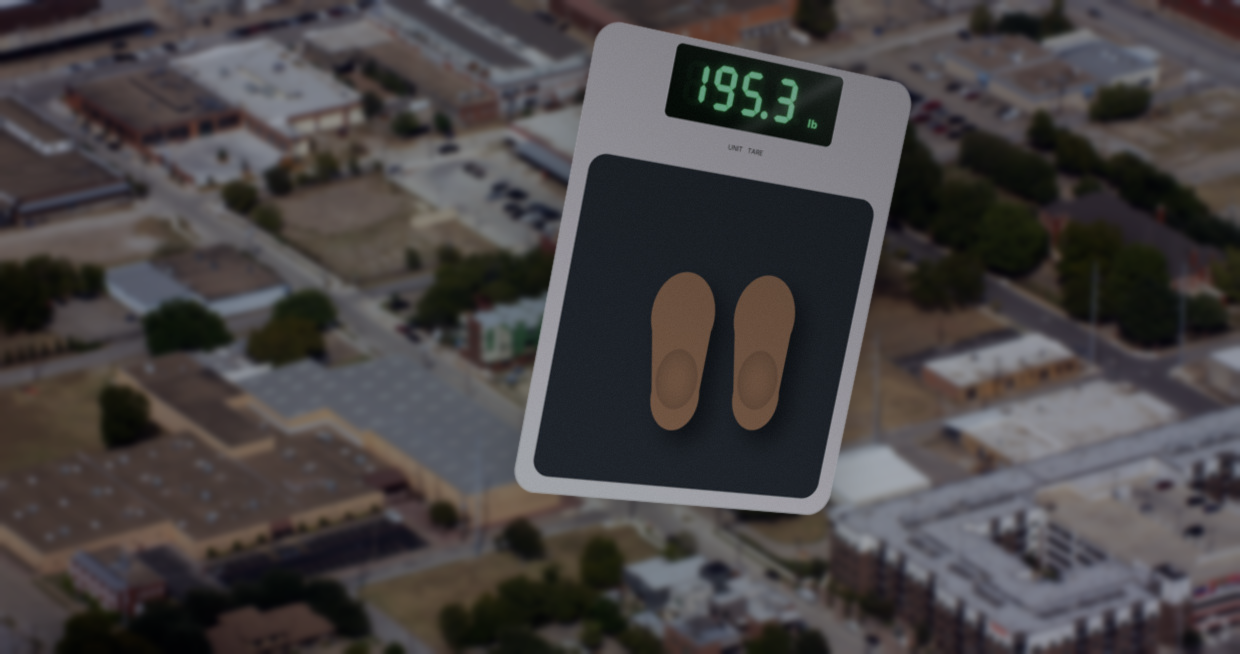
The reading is 195.3 lb
